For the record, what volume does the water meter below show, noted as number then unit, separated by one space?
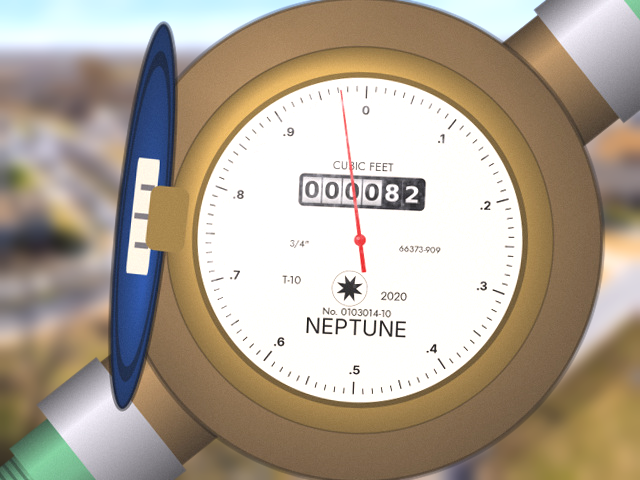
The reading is 81.97 ft³
